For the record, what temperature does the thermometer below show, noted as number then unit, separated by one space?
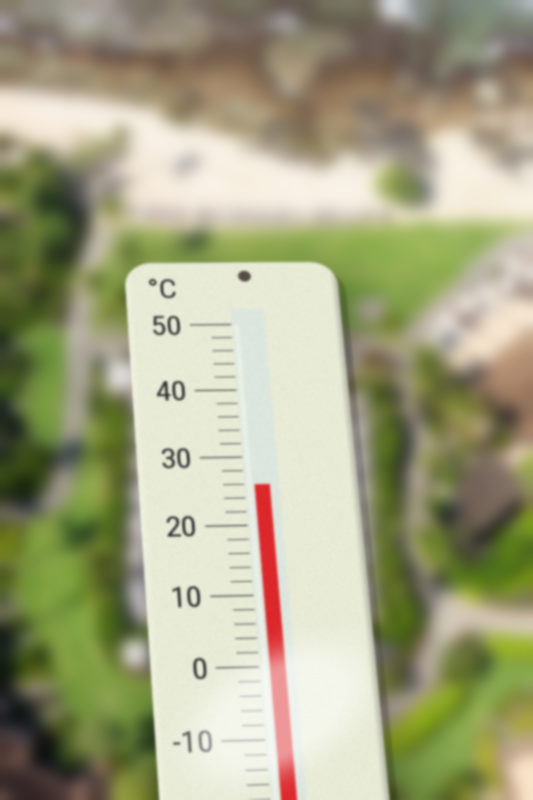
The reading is 26 °C
